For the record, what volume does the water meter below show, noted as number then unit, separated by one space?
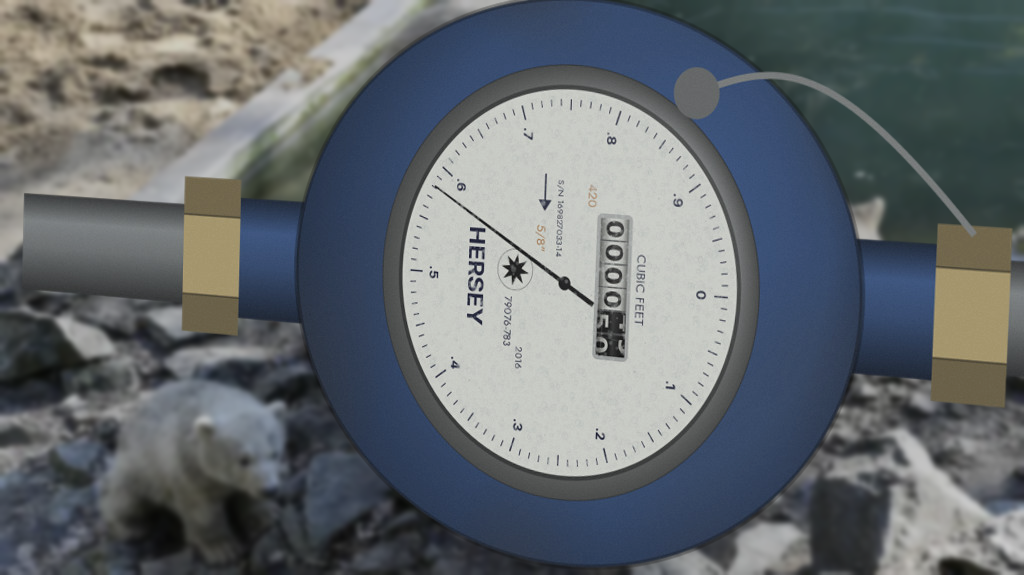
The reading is 49.58 ft³
